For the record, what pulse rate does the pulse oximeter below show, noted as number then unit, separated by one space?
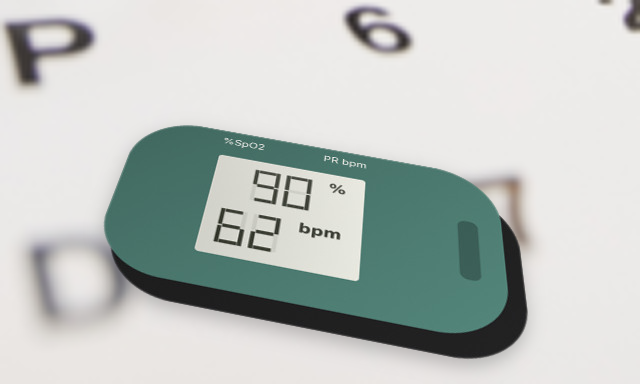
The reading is 62 bpm
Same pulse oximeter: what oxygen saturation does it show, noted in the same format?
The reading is 90 %
